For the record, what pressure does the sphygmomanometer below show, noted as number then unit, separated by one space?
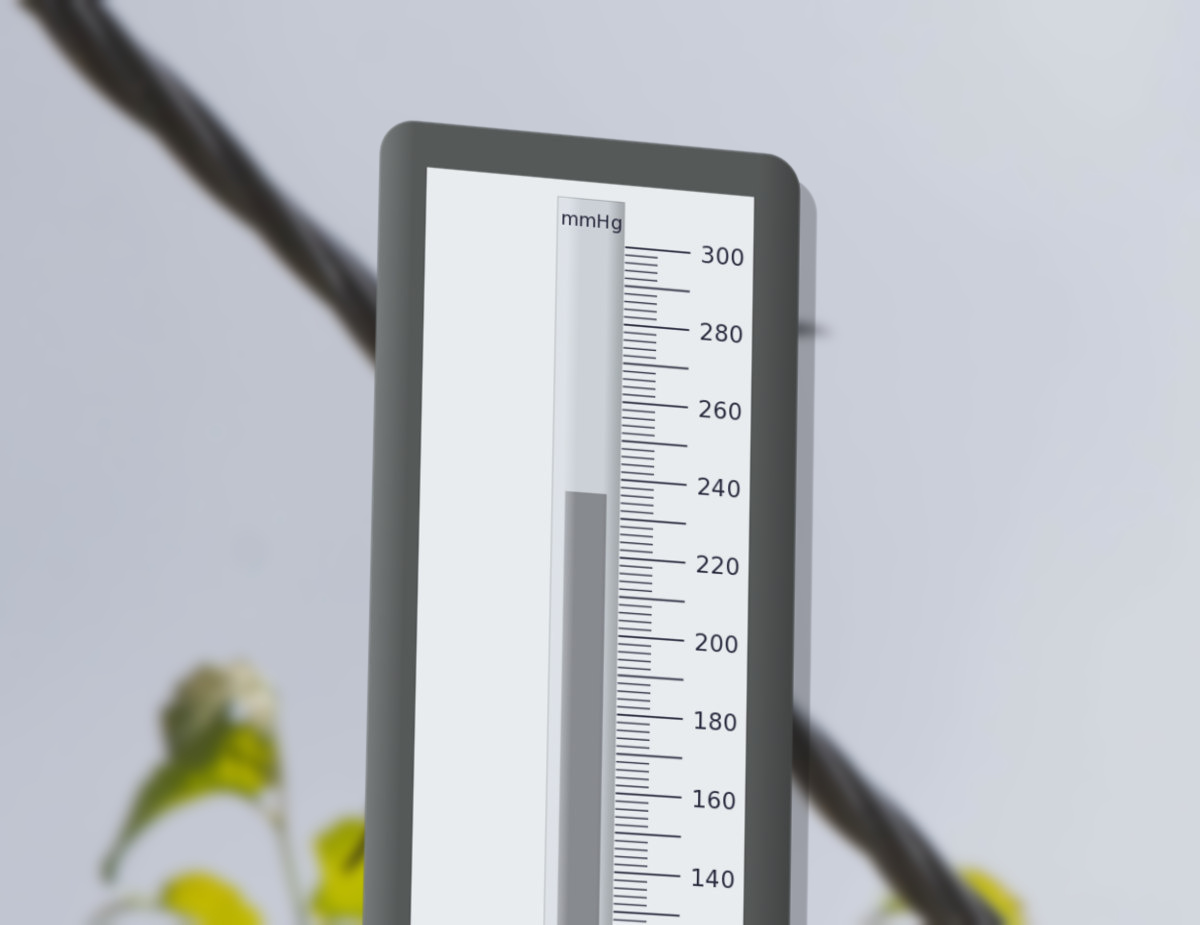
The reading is 236 mmHg
